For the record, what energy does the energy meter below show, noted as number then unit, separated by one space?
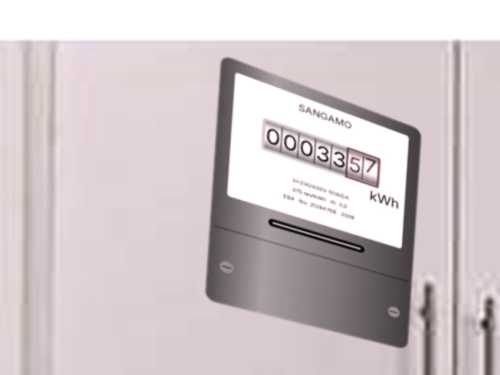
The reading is 33.57 kWh
